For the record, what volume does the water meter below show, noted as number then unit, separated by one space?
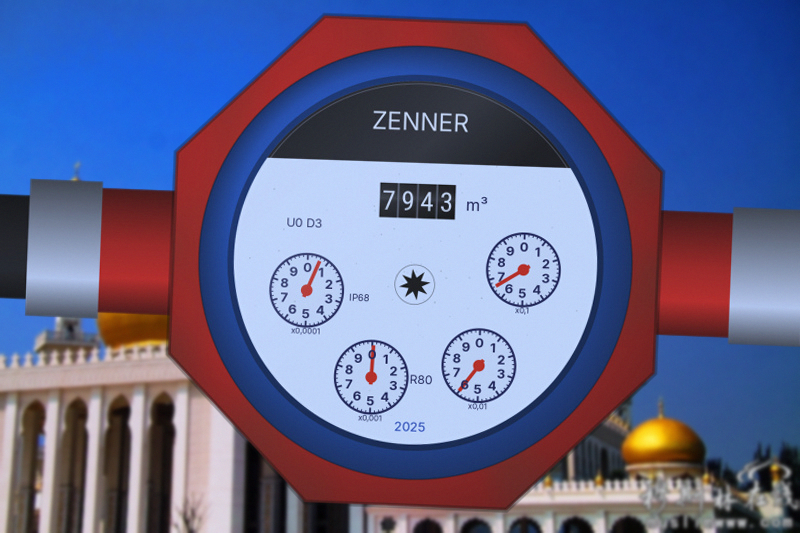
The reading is 7943.6600 m³
